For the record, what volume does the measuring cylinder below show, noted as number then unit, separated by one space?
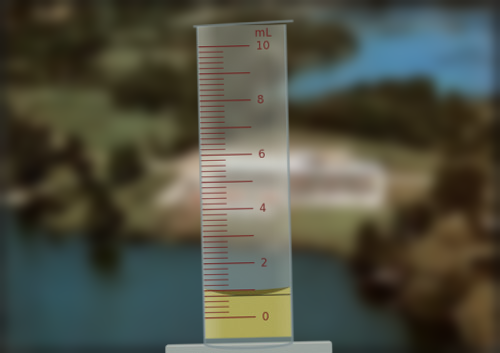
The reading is 0.8 mL
